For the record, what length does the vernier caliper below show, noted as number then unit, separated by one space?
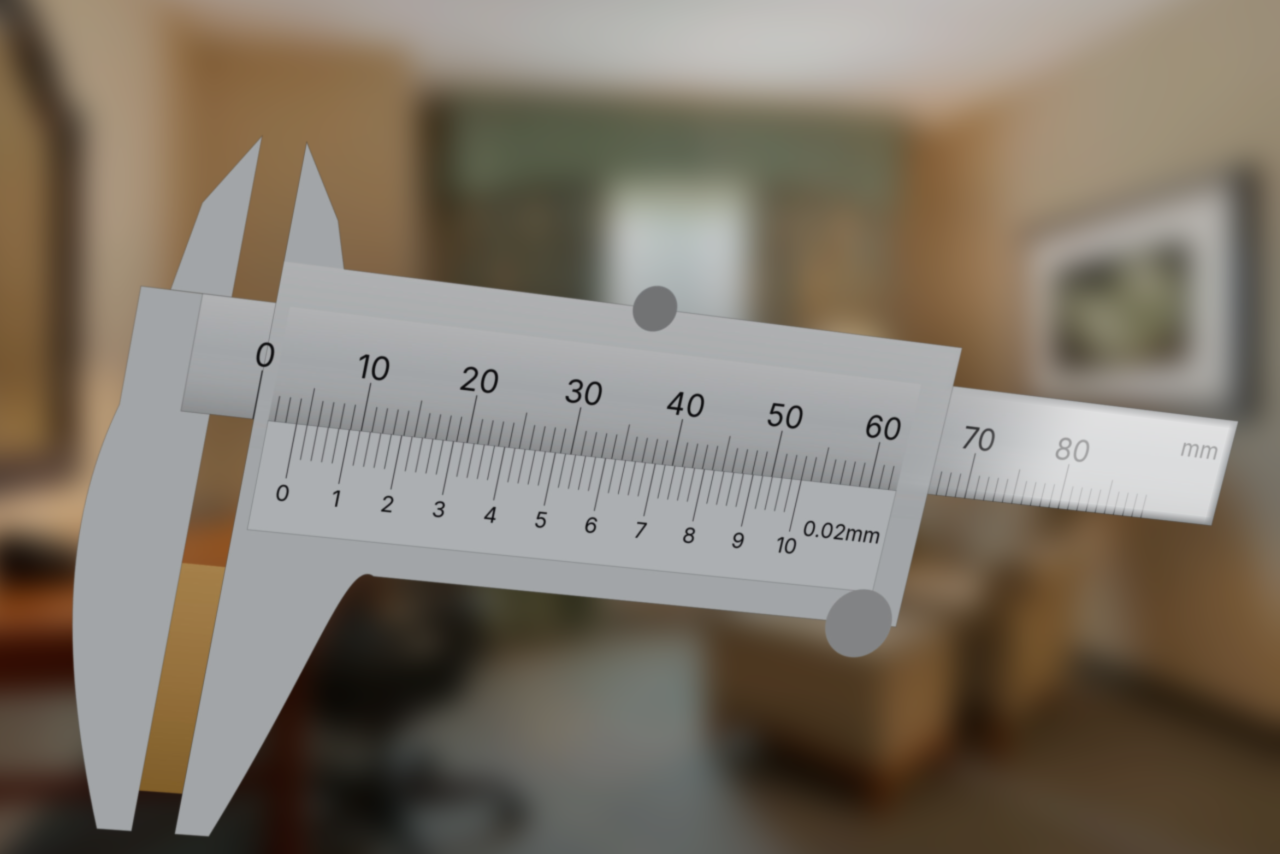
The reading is 4.0 mm
